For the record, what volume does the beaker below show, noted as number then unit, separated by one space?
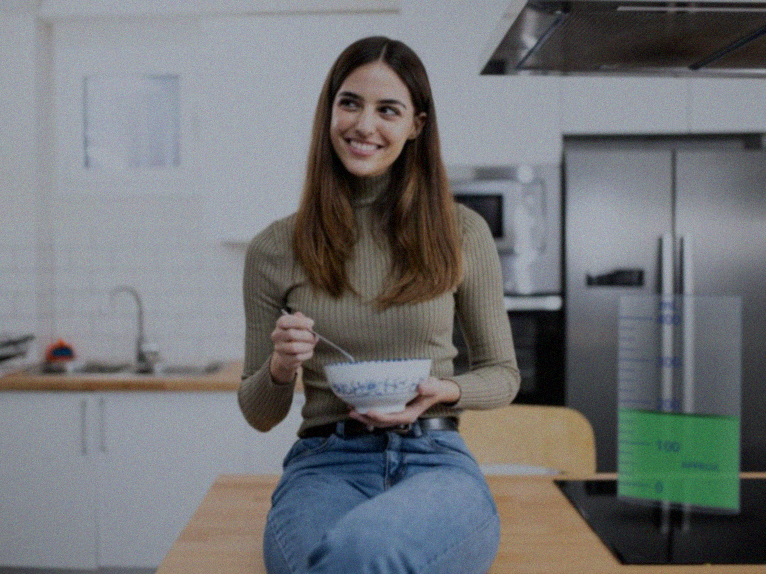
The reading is 175 mL
